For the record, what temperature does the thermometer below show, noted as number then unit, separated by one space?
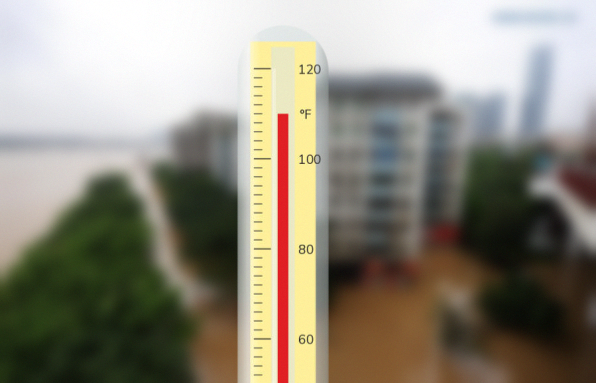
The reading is 110 °F
